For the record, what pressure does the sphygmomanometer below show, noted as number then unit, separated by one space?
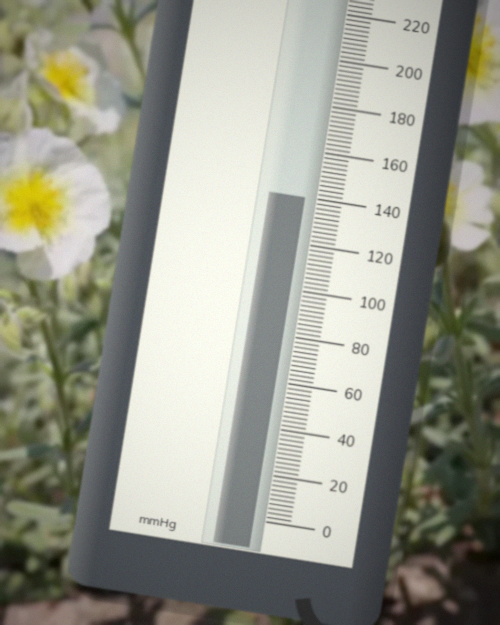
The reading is 140 mmHg
